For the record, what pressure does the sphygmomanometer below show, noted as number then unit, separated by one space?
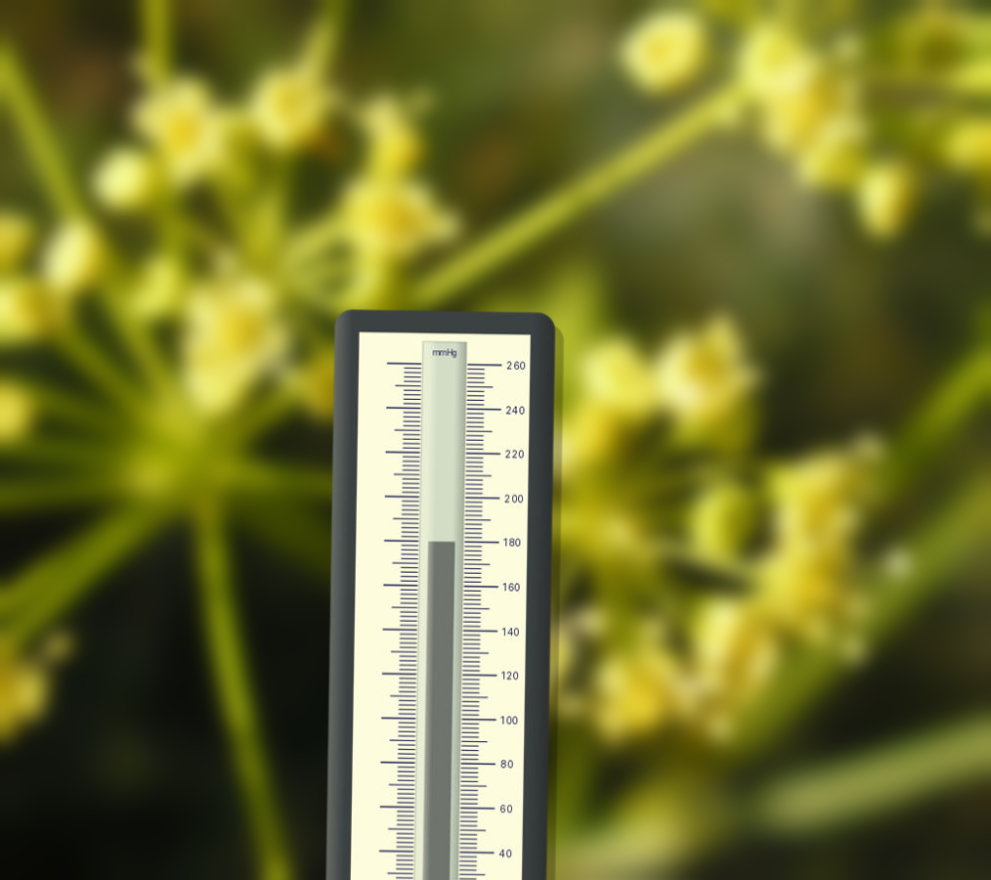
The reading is 180 mmHg
